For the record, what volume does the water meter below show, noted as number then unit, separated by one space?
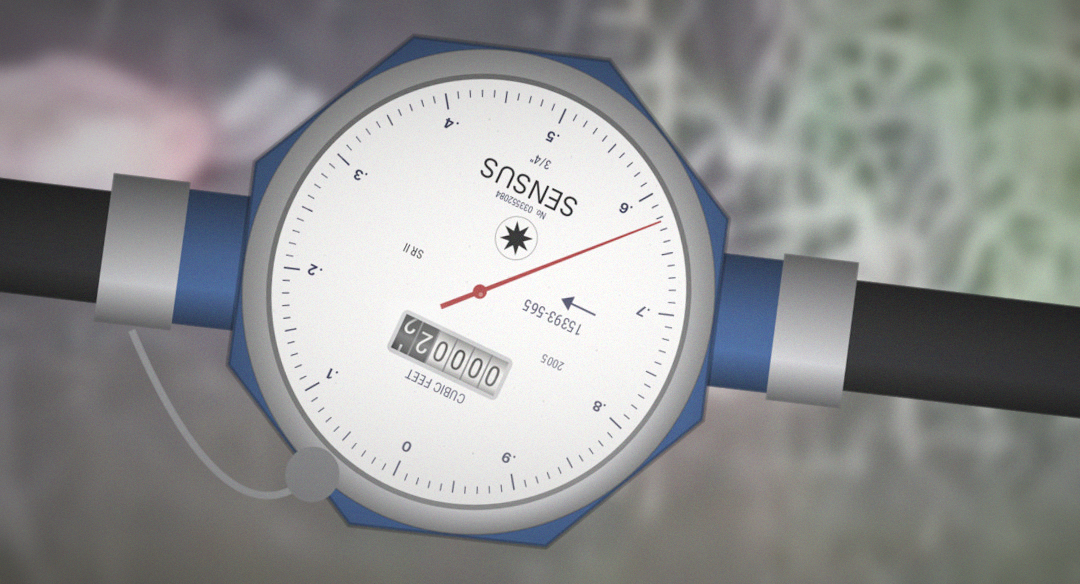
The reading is 21.62 ft³
